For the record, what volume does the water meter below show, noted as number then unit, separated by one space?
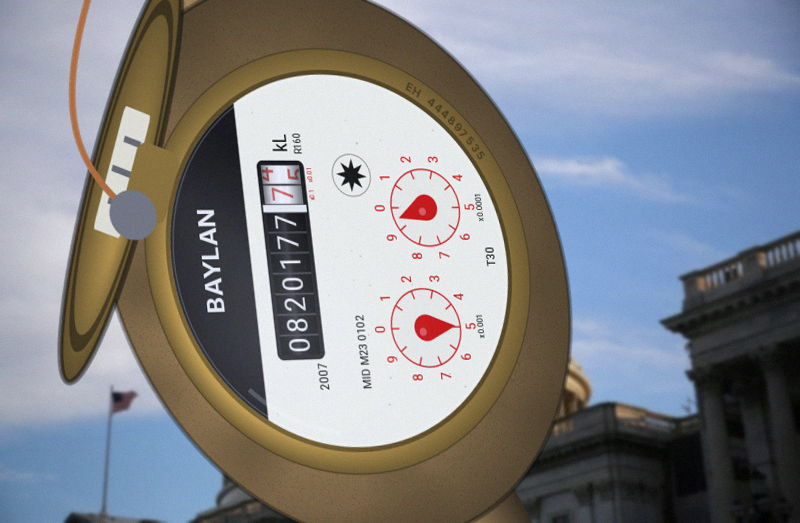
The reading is 820177.7449 kL
